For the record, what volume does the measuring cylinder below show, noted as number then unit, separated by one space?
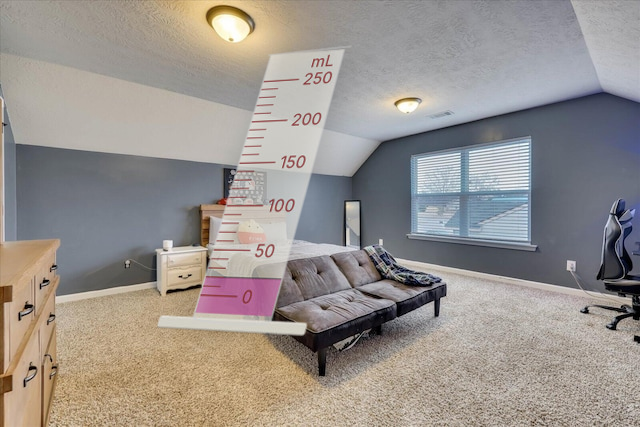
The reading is 20 mL
